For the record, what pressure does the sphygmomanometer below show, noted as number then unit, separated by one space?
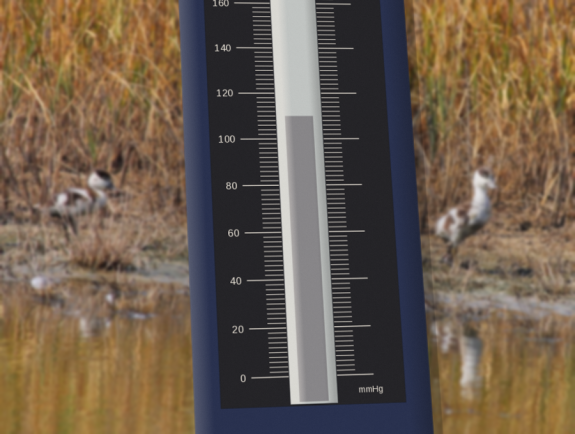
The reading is 110 mmHg
